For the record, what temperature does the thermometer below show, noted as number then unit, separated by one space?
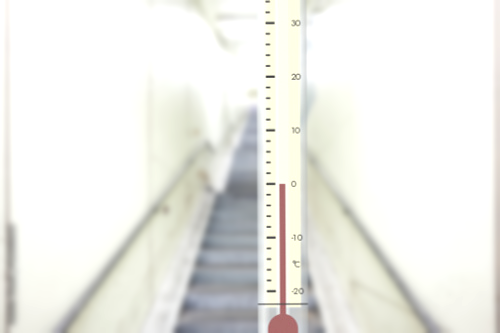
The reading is 0 °C
